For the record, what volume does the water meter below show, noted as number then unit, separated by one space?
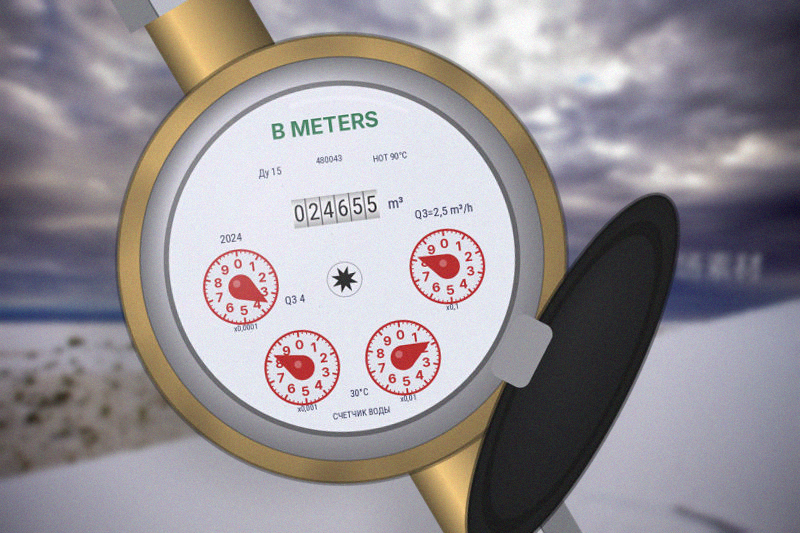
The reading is 24655.8183 m³
